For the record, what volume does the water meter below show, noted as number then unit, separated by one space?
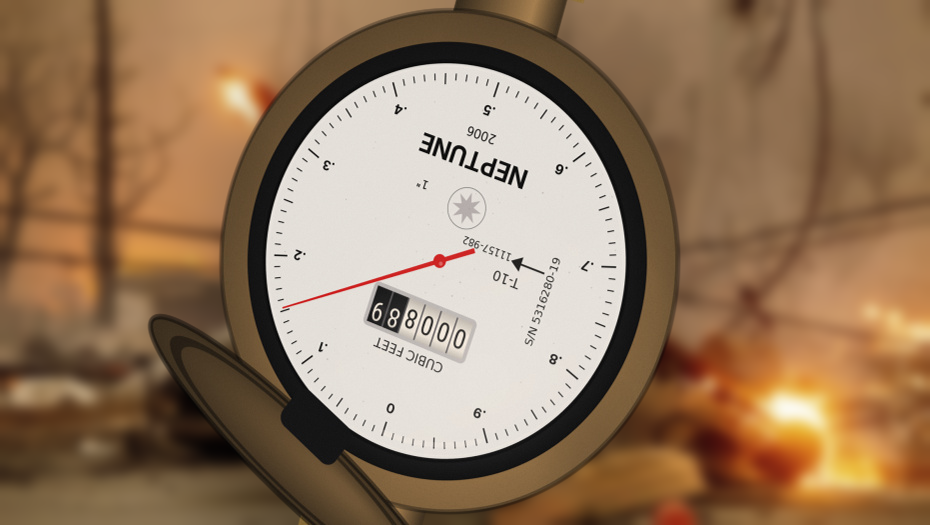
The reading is 889.15 ft³
